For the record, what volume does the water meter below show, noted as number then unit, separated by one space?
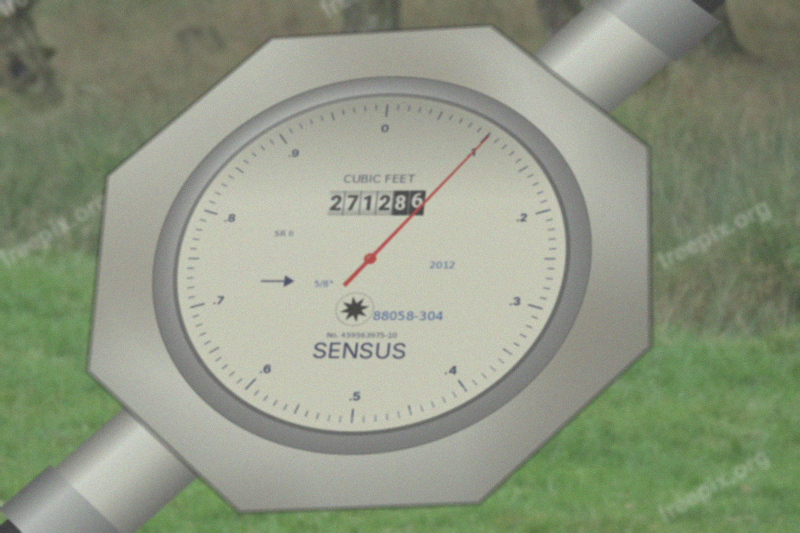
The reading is 271286.10 ft³
